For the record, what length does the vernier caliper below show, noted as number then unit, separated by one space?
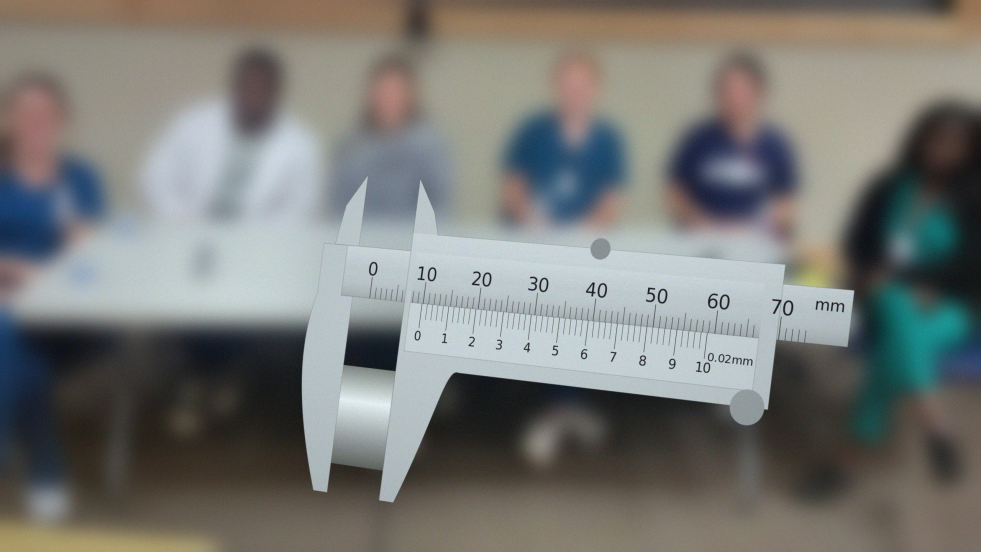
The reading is 9.8 mm
